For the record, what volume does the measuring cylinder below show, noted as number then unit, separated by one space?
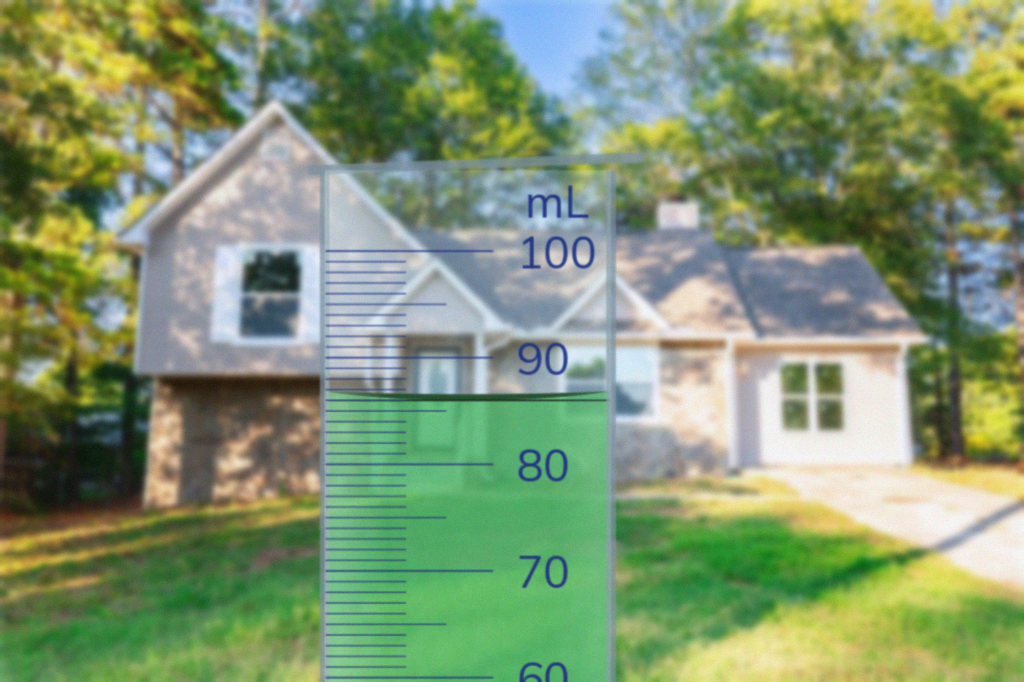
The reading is 86 mL
